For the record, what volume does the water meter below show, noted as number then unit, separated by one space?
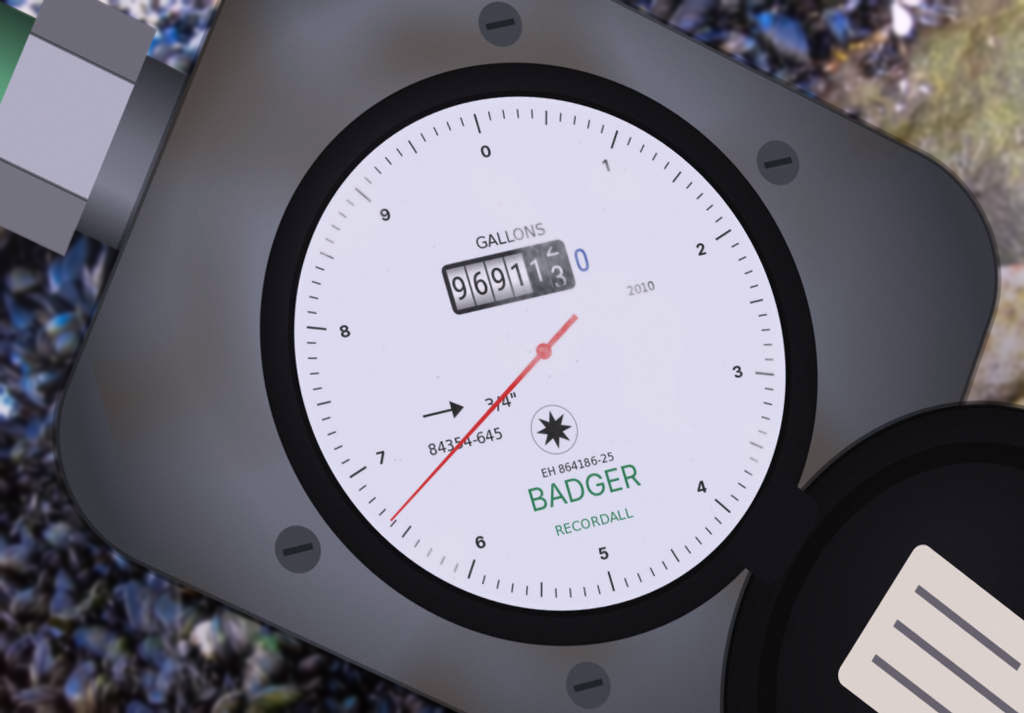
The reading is 9691126.6 gal
